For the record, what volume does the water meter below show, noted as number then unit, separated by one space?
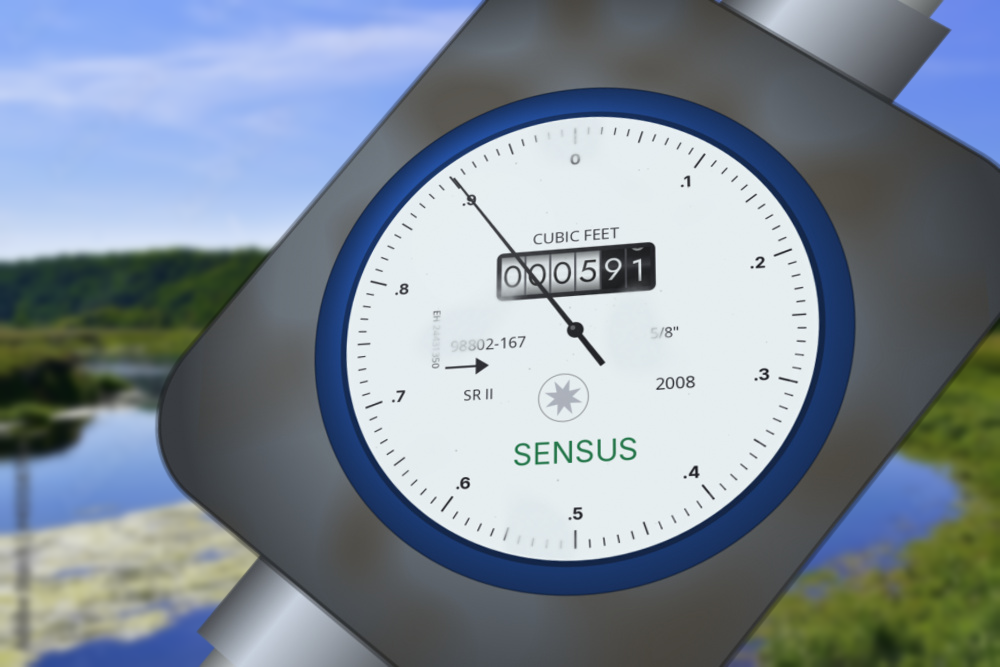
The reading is 590.90 ft³
